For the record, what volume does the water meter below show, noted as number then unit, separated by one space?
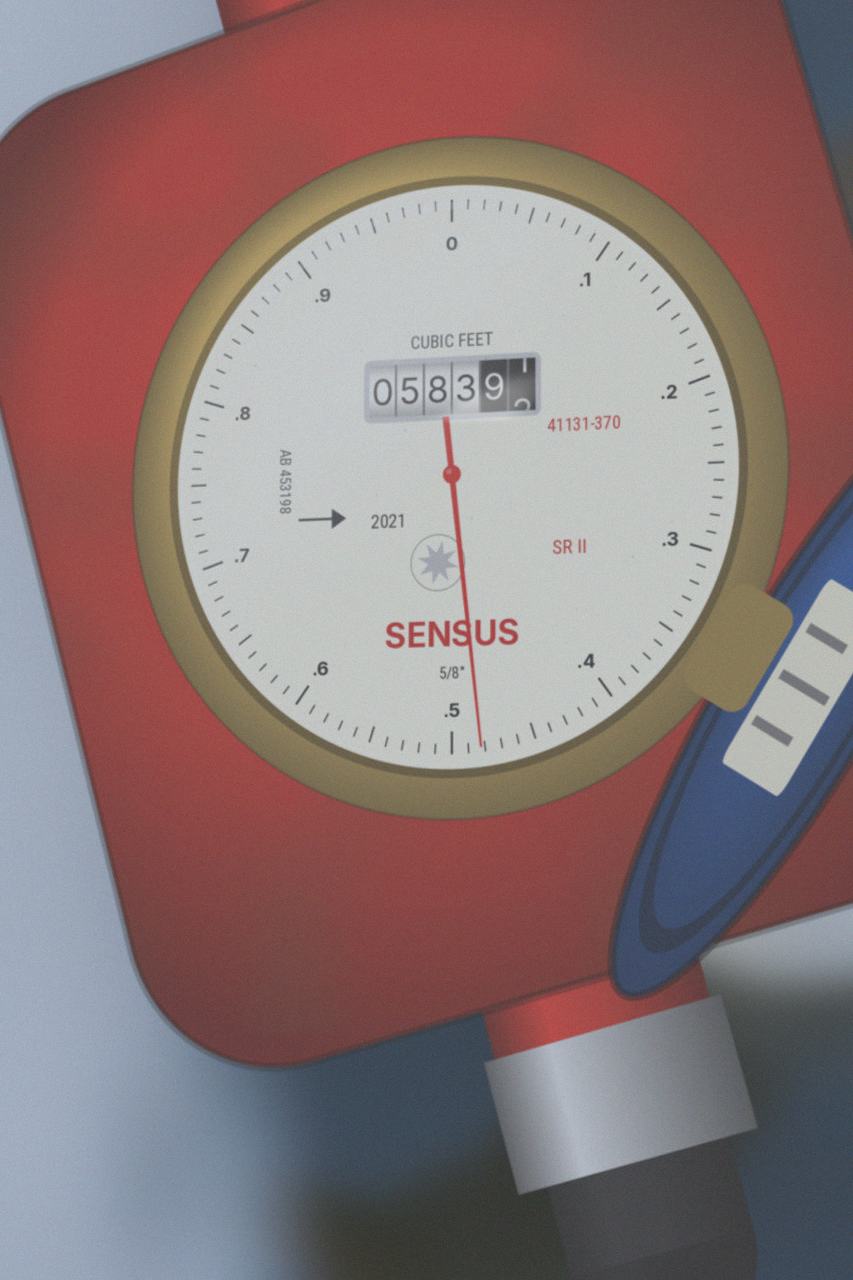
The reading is 58391.48 ft³
